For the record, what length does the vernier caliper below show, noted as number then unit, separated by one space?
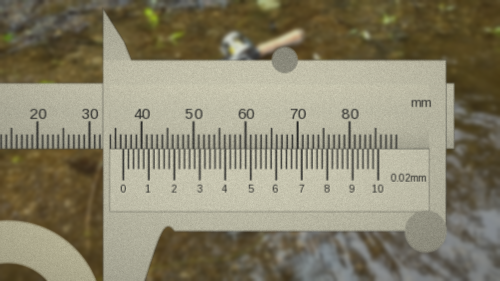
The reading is 36.5 mm
